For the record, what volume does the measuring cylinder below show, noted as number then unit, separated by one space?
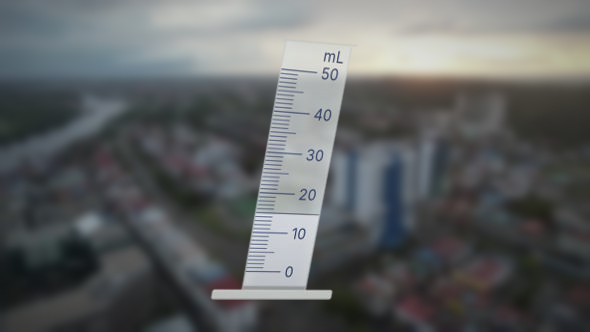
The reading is 15 mL
